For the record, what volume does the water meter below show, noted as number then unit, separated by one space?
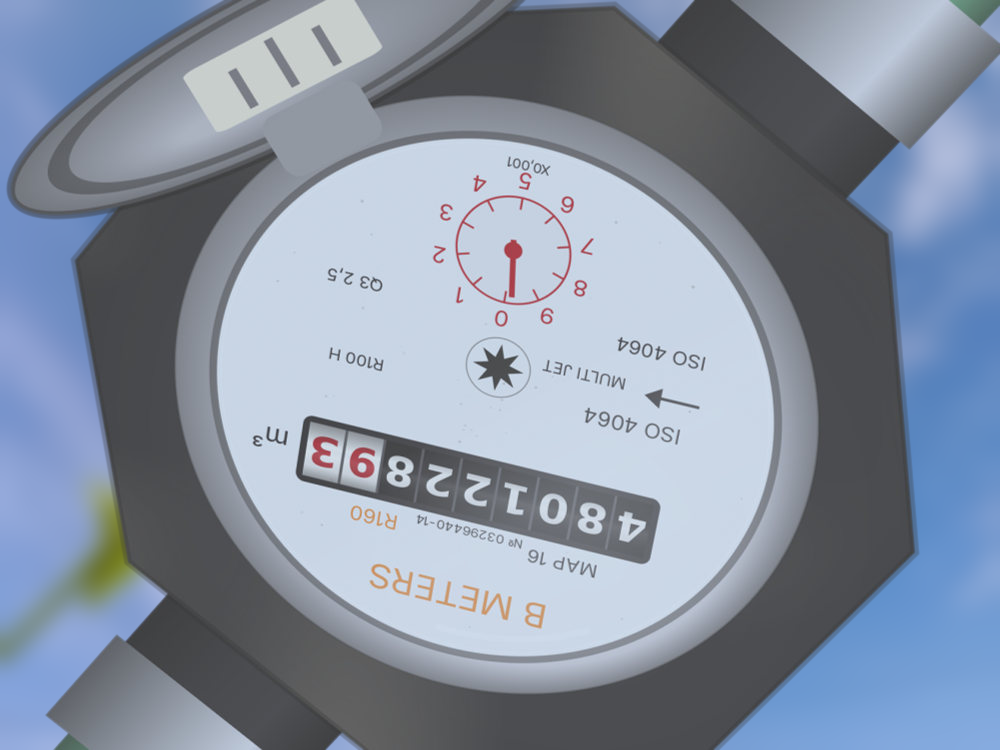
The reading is 4801228.929 m³
